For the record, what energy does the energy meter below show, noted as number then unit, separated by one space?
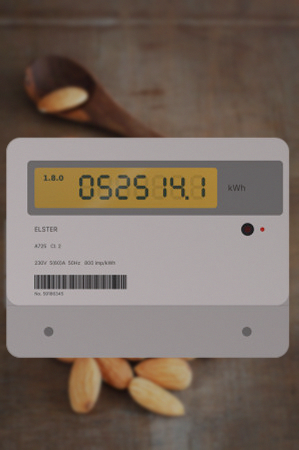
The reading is 52514.1 kWh
